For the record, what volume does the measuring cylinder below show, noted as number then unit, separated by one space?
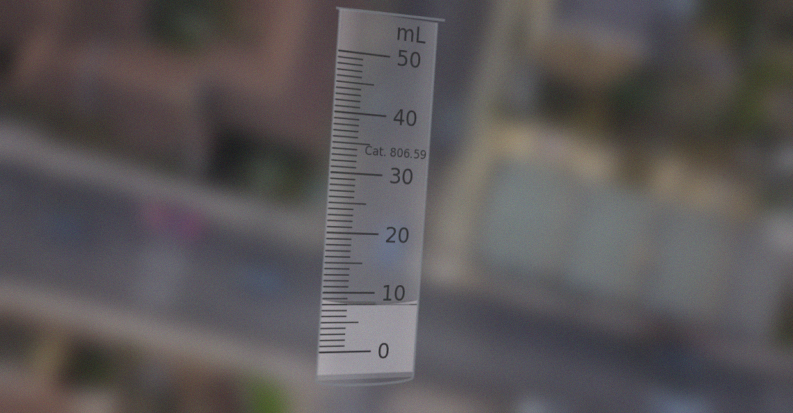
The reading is 8 mL
